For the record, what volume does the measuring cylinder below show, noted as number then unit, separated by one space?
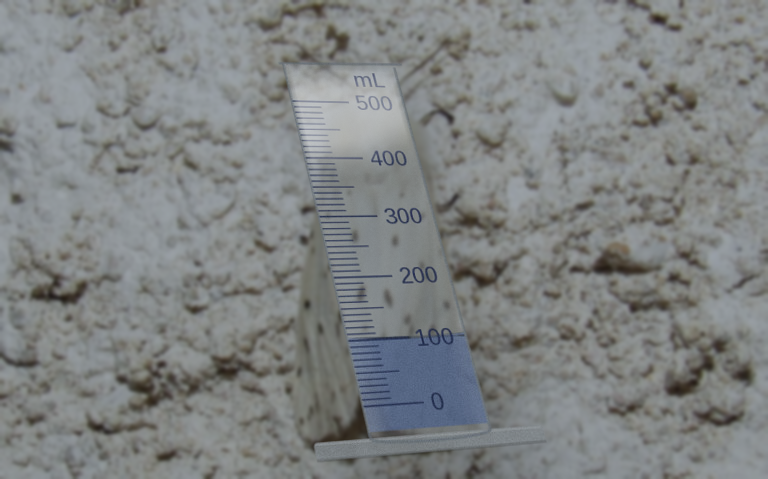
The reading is 100 mL
